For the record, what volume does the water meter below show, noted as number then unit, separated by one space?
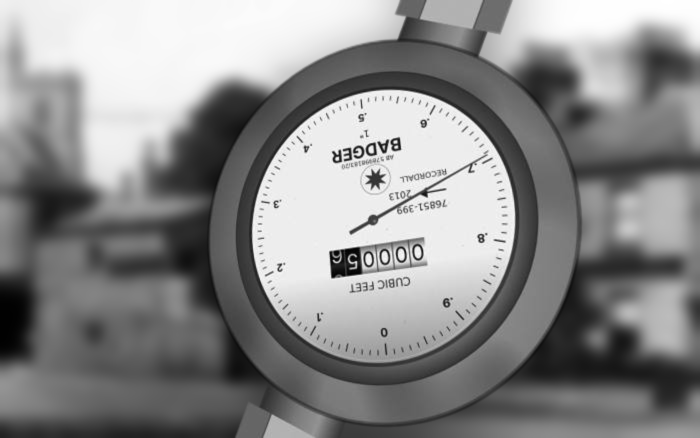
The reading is 55.69 ft³
